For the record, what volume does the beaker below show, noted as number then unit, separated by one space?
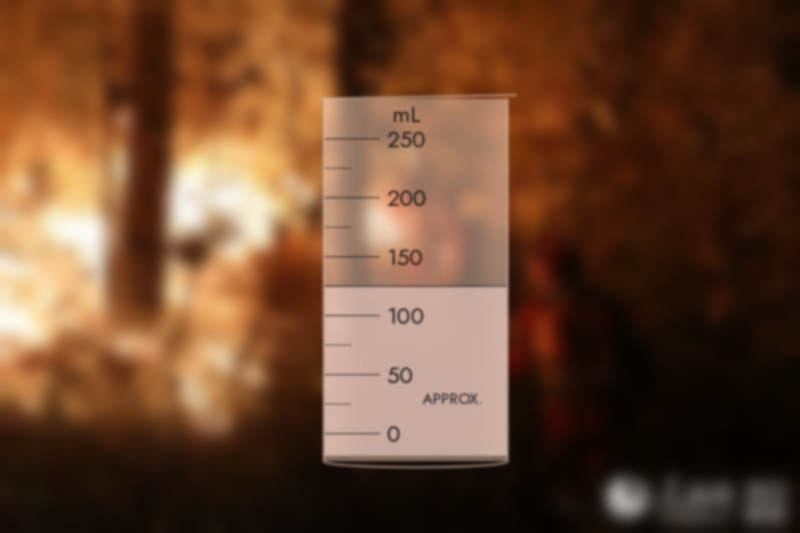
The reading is 125 mL
